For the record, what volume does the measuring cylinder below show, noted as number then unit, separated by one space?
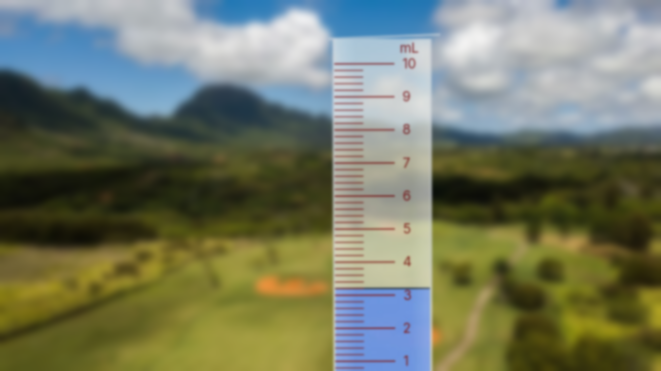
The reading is 3.2 mL
